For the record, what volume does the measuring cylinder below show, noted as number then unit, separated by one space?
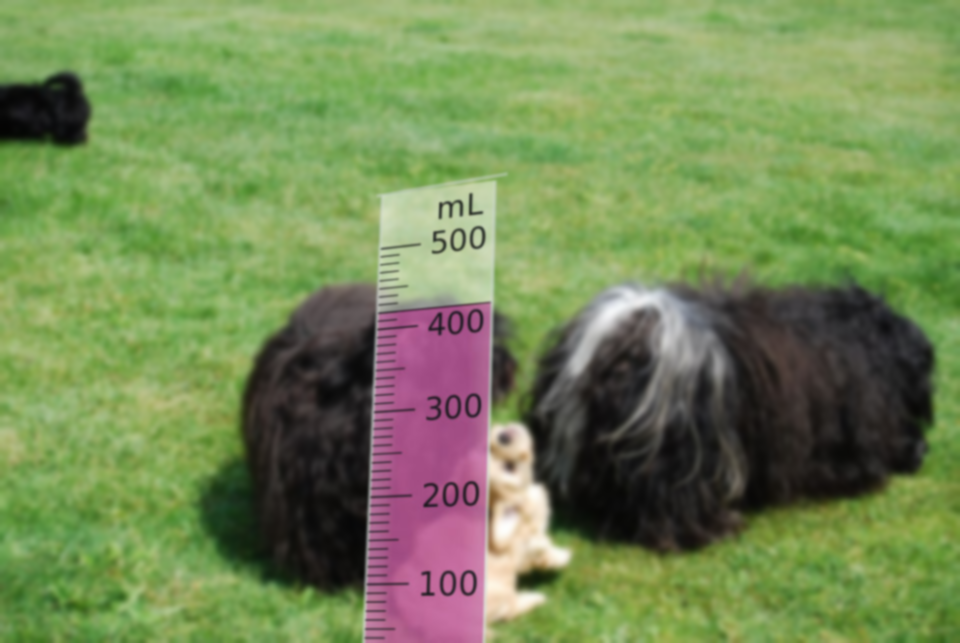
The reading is 420 mL
